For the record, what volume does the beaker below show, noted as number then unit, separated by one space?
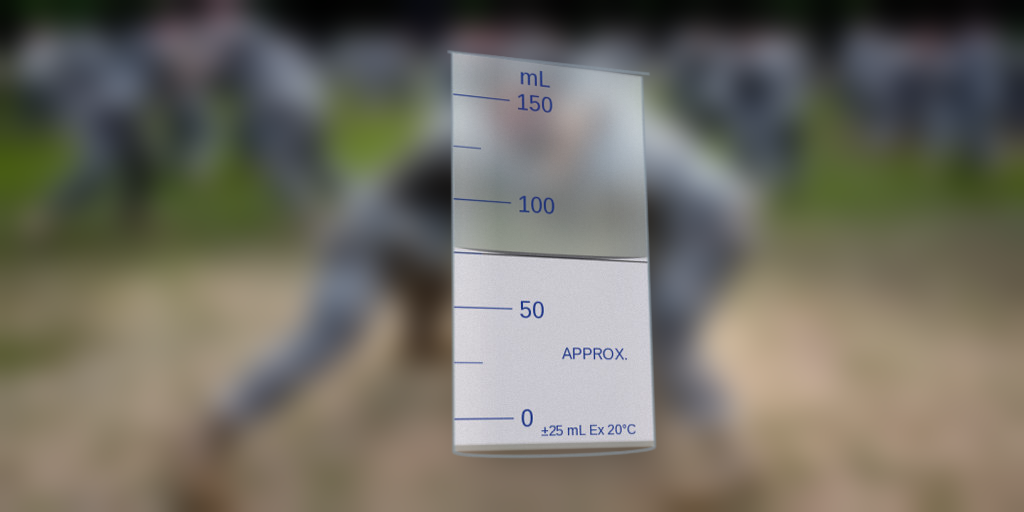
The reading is 75 mL
